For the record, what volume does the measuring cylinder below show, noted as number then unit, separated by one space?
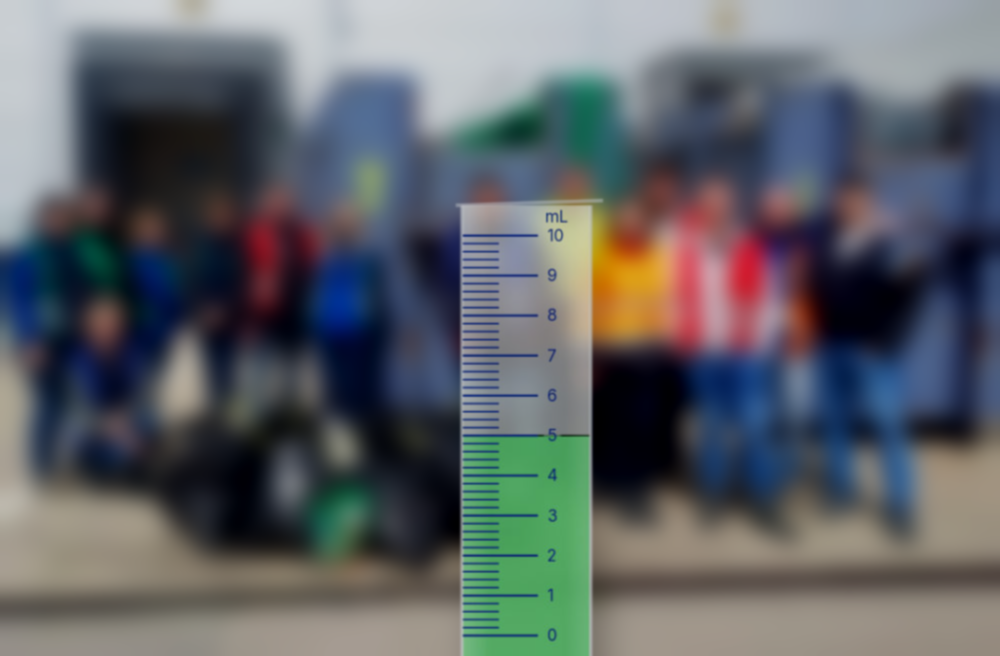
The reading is 5 mL
